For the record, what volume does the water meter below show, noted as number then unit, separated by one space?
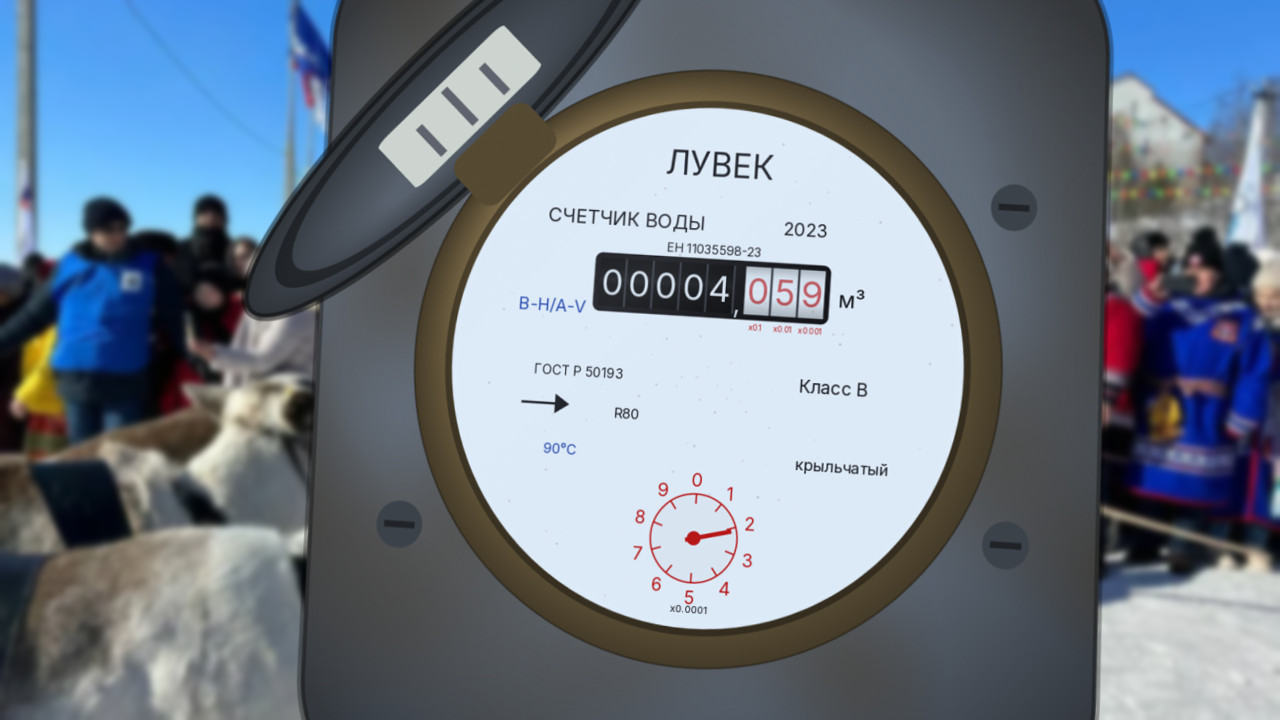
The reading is 4.0592 m³
